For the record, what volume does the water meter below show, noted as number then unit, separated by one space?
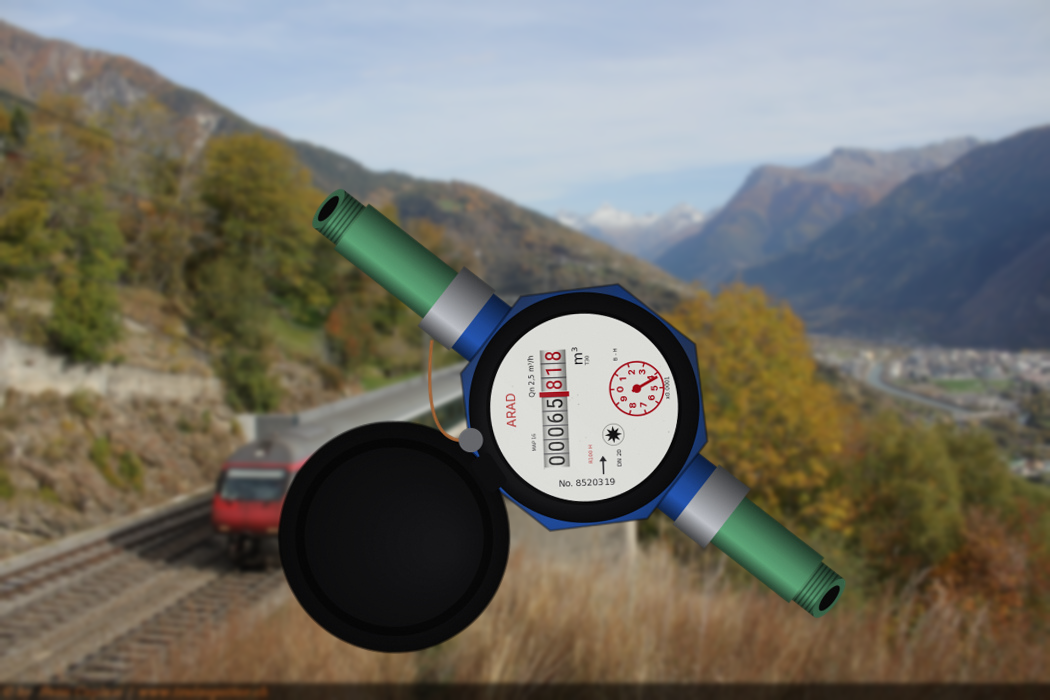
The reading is 65.8184 m³
